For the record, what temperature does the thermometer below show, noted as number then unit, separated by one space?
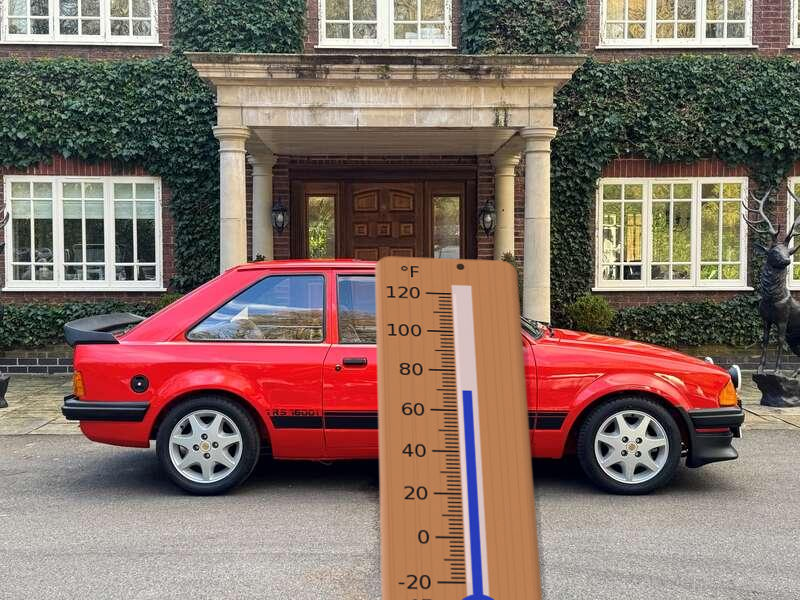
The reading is 70 °F
